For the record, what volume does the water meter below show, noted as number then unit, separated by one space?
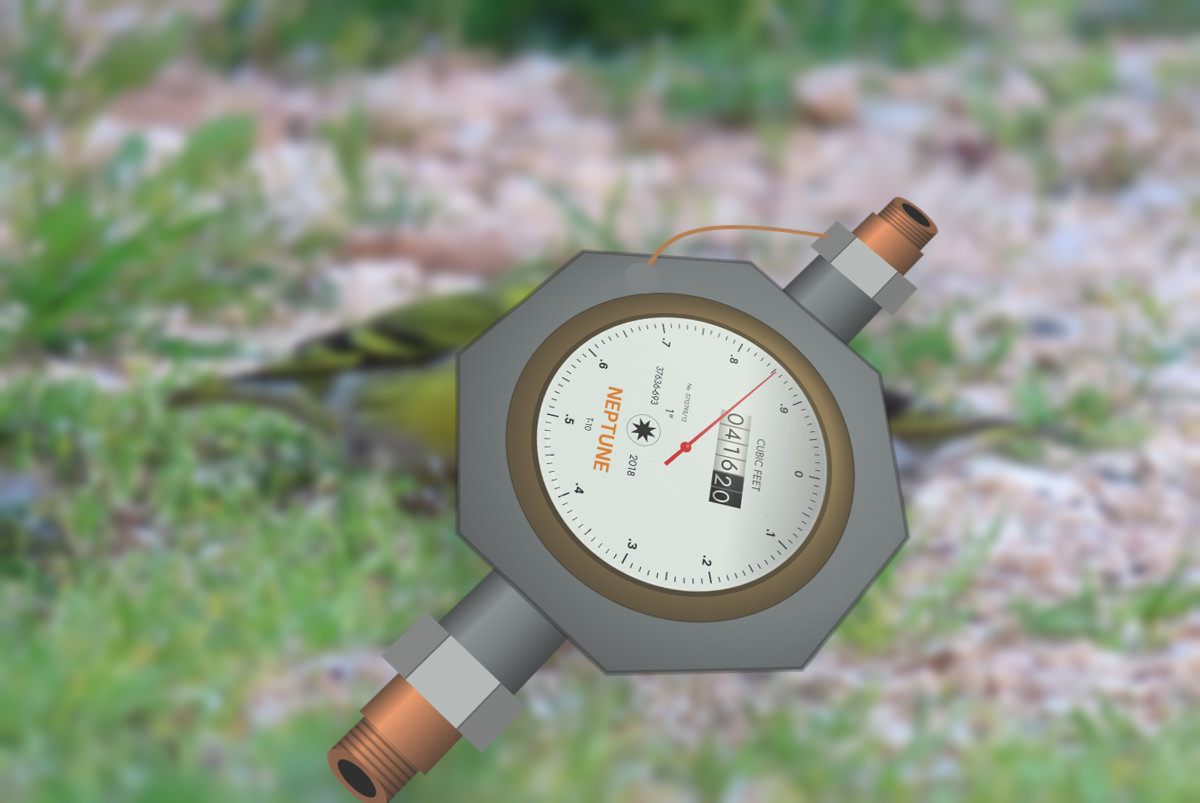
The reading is 41619.85 ft³
